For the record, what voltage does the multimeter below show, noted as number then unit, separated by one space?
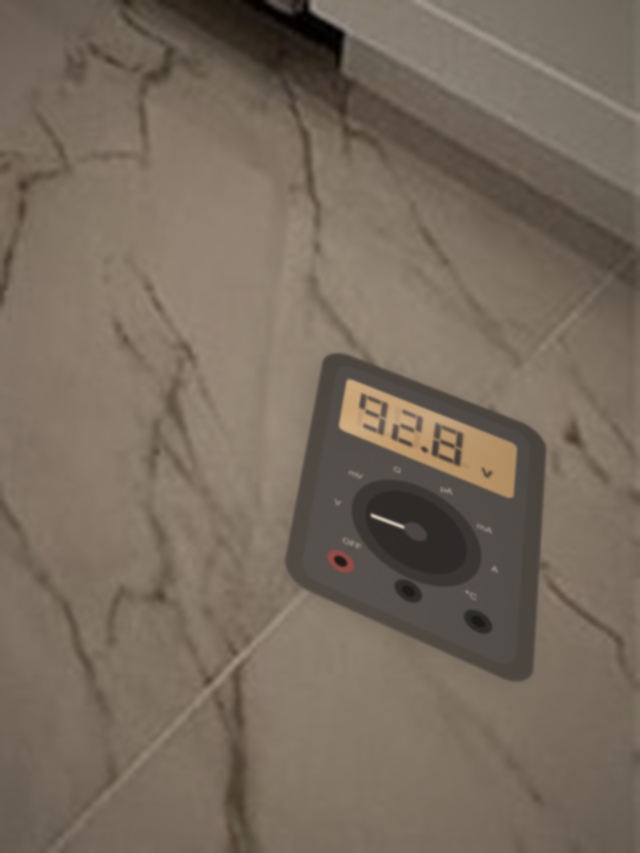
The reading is 92.8 V
